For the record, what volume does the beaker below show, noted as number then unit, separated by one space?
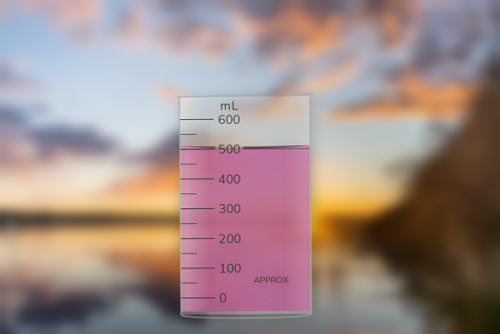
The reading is 500 mL
